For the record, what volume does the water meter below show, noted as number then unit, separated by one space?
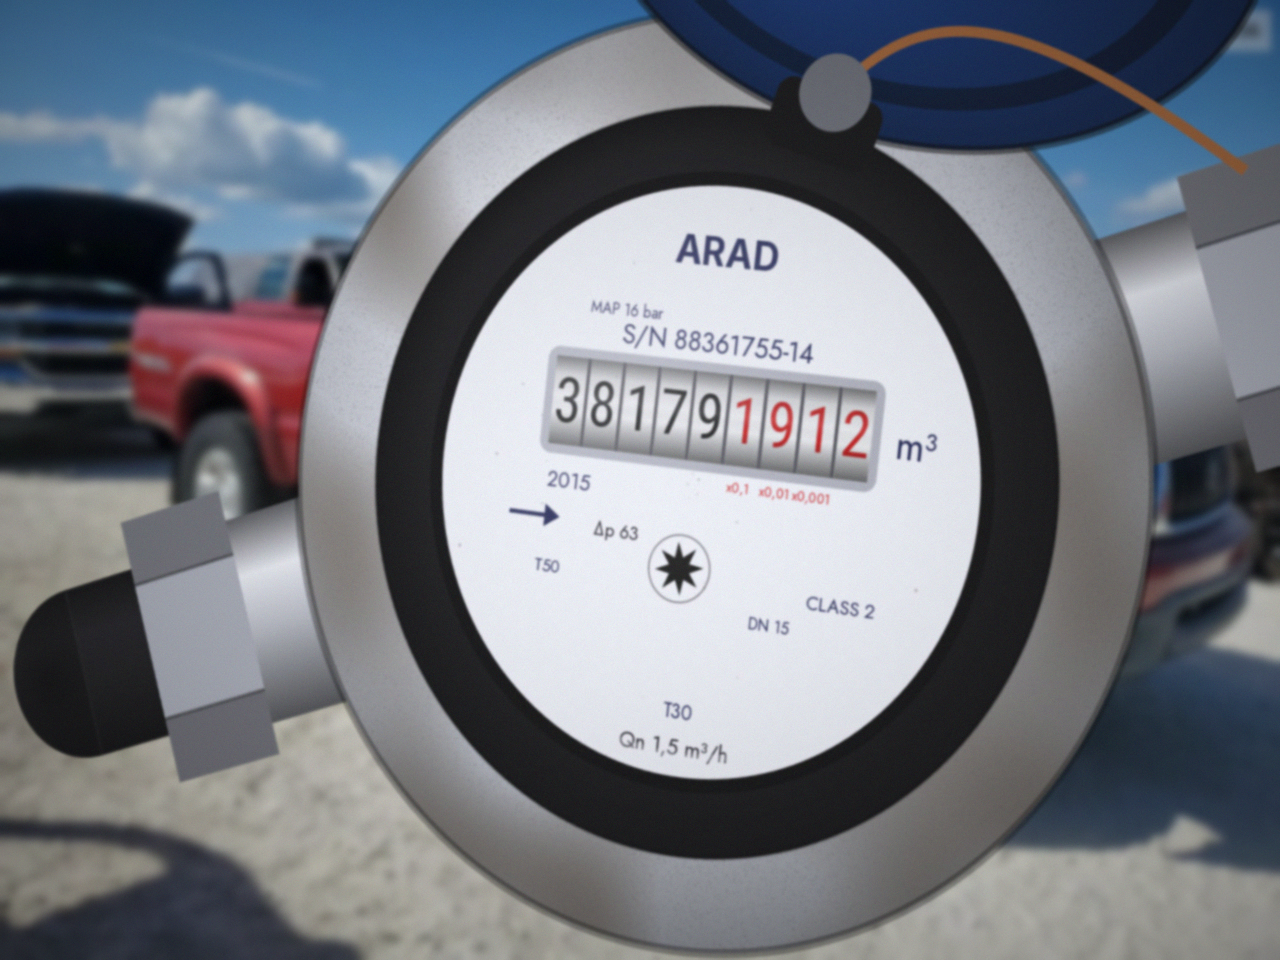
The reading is 38179.1912 m³
